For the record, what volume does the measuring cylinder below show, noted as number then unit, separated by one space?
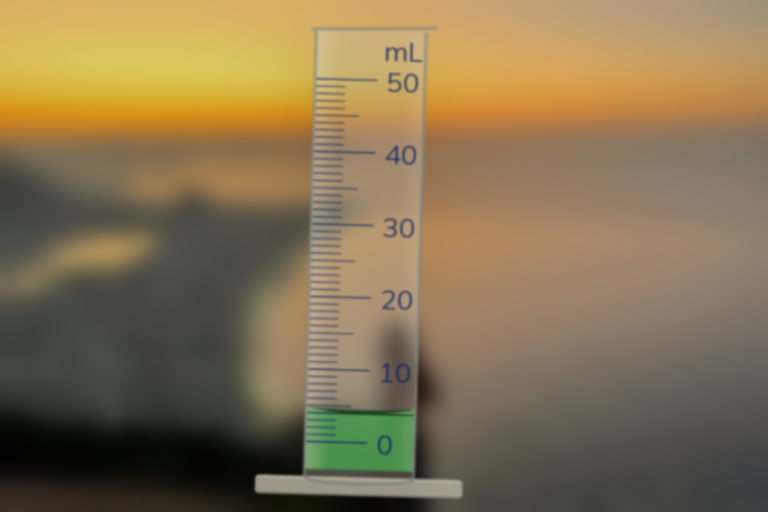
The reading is 4 mL
